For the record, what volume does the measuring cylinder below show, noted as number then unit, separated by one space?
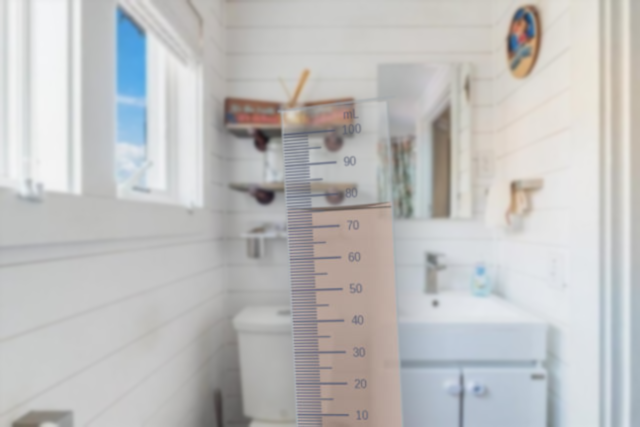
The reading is 75 mL
